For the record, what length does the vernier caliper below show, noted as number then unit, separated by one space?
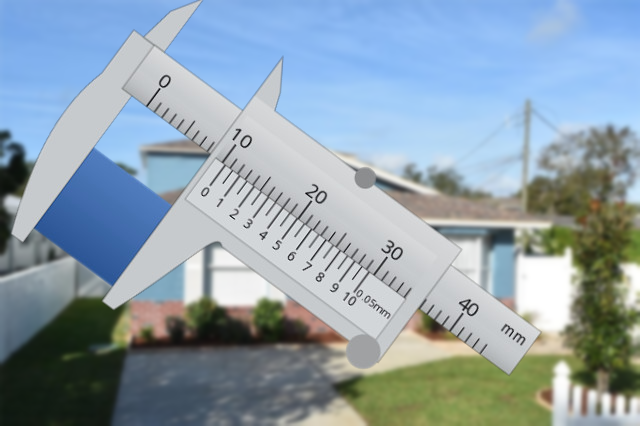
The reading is 10.4 mm
